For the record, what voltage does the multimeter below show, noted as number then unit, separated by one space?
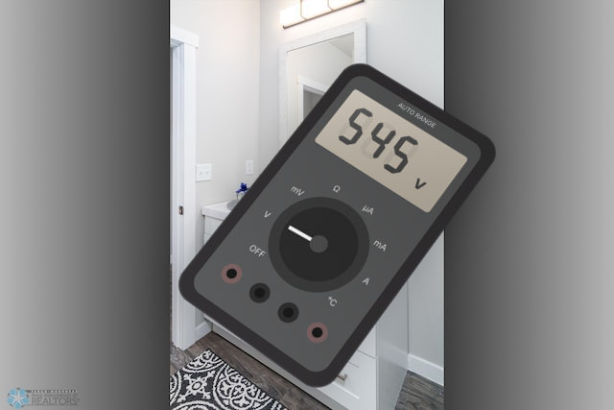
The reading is 545 V
